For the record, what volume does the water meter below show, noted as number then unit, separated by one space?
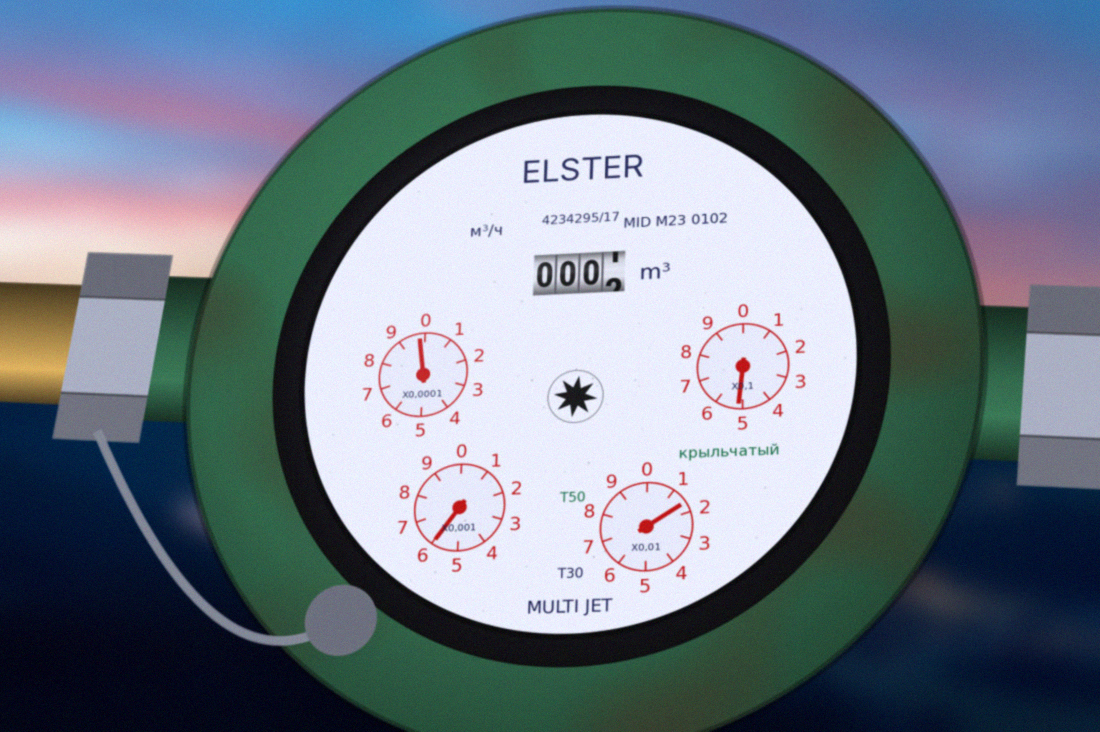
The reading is 1.5159 m³
